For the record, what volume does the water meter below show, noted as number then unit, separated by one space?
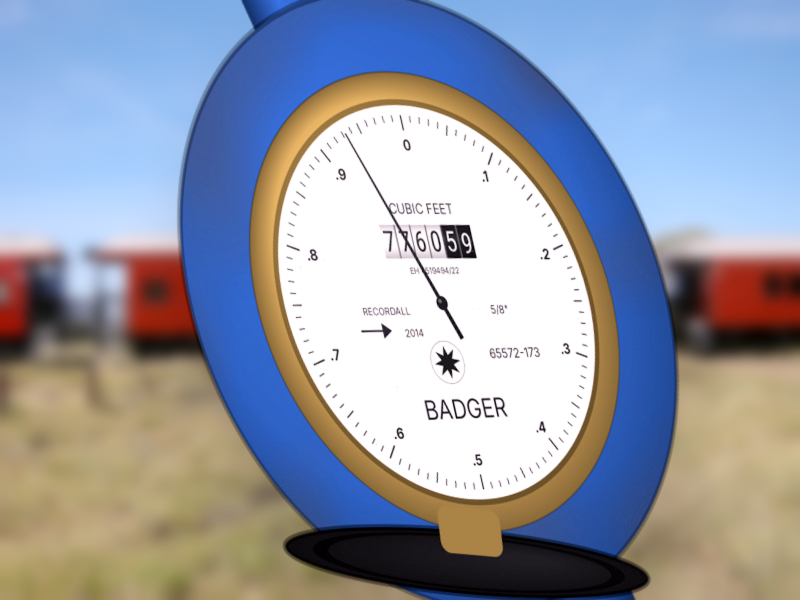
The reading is 776058.93 ft³
